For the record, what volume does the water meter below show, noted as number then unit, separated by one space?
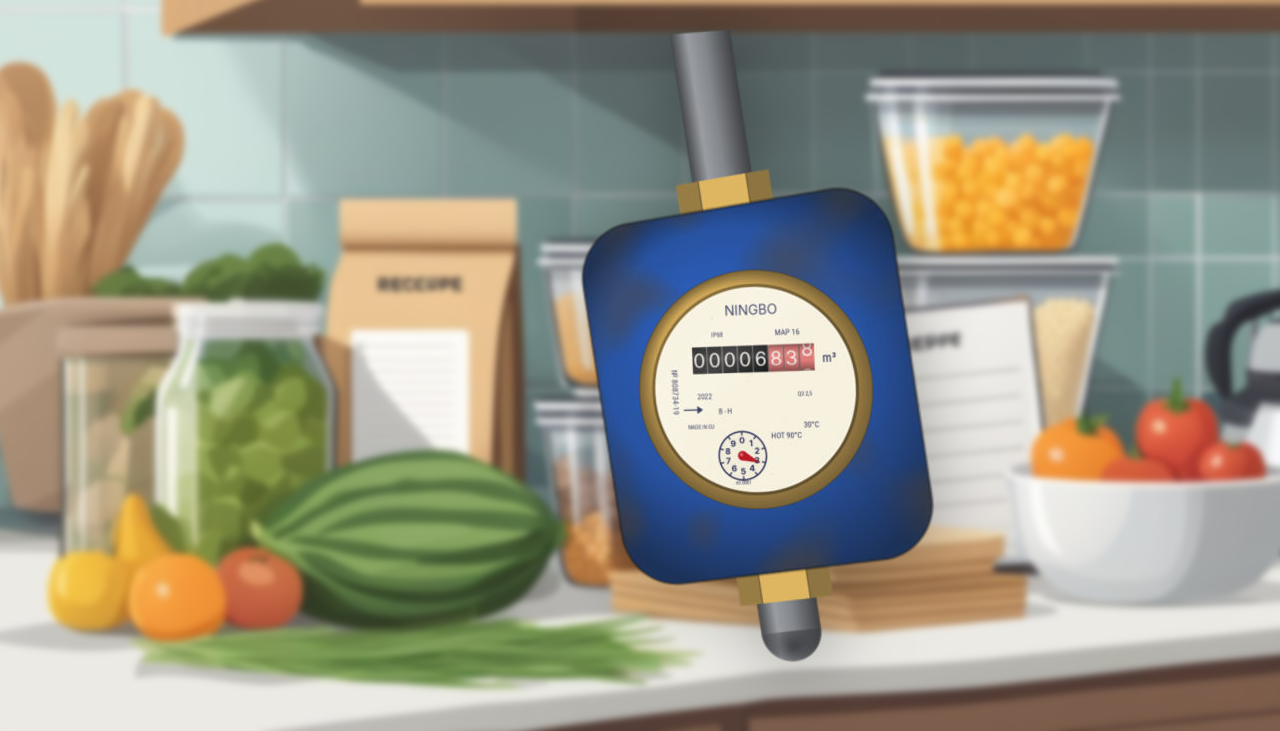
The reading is 6.8383 m³
